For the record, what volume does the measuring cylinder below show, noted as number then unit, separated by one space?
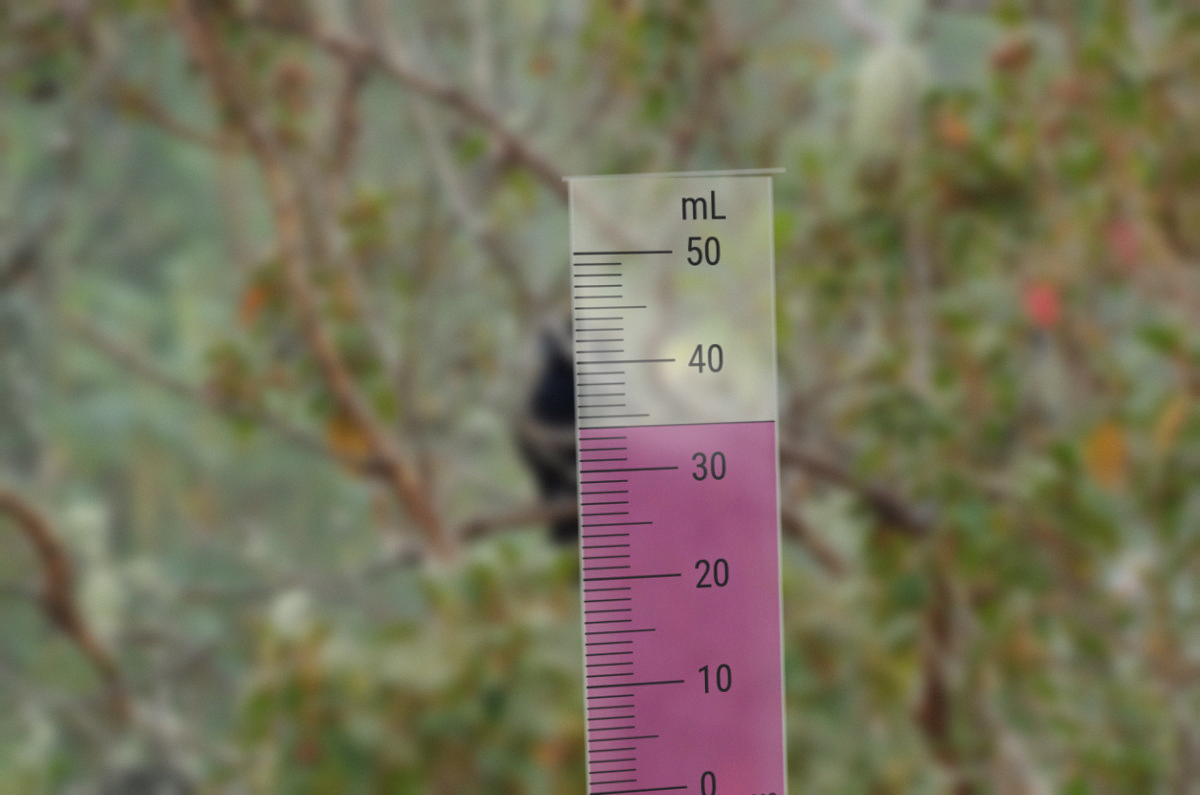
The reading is 34 mL
